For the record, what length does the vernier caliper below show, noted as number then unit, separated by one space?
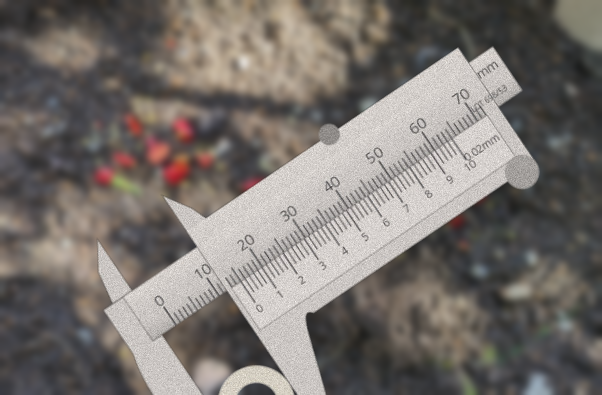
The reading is 15.0 mm
